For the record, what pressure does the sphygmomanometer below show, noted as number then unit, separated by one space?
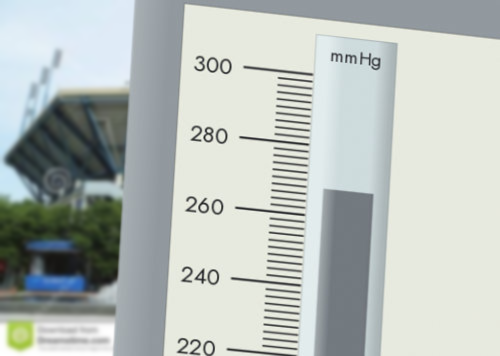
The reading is 268 mmHg
